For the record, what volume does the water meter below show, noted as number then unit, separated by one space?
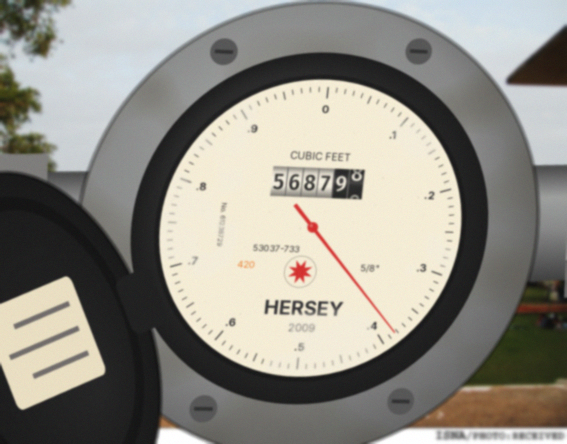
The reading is 568798.38 ft³
